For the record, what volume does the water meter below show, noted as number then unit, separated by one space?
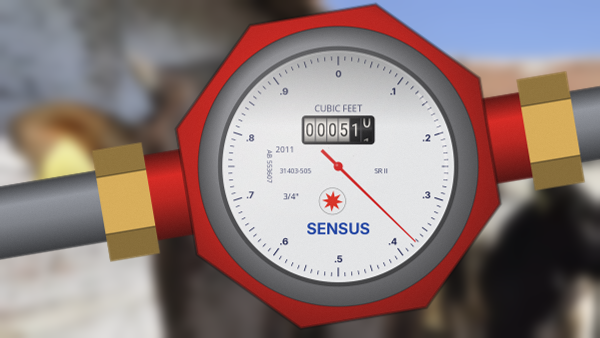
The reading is 510.37 ft³
